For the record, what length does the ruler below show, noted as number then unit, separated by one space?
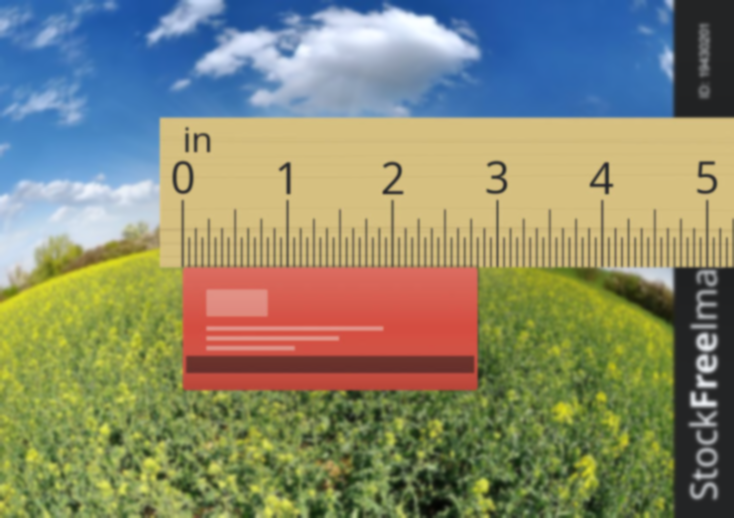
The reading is 2.8125 in
